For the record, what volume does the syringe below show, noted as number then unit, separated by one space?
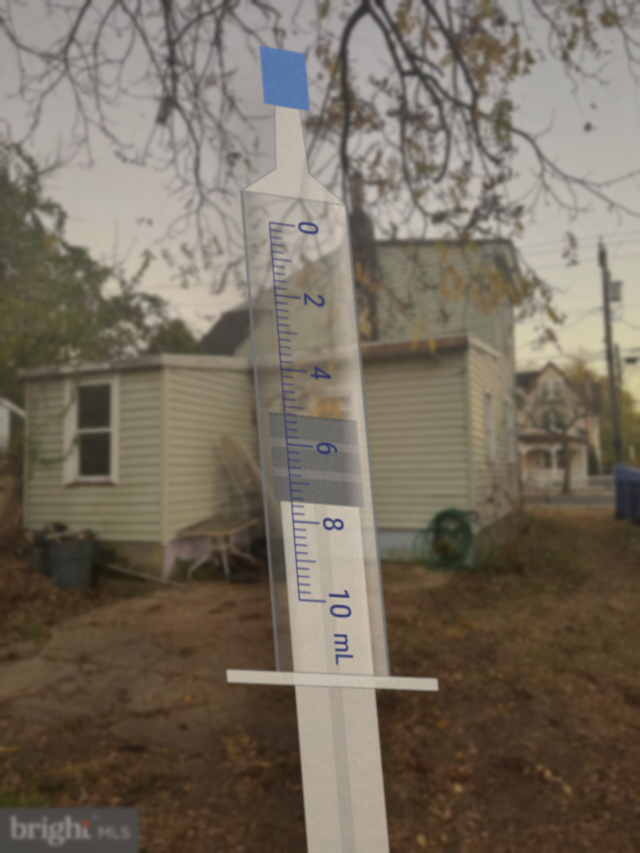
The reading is 5.2 mL
